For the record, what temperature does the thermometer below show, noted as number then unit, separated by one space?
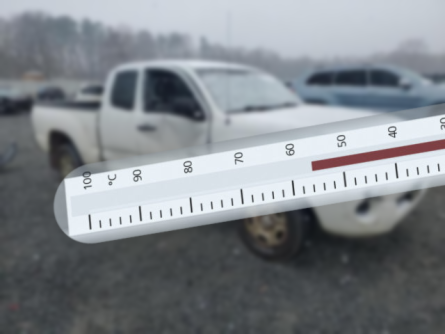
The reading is 56 °C
